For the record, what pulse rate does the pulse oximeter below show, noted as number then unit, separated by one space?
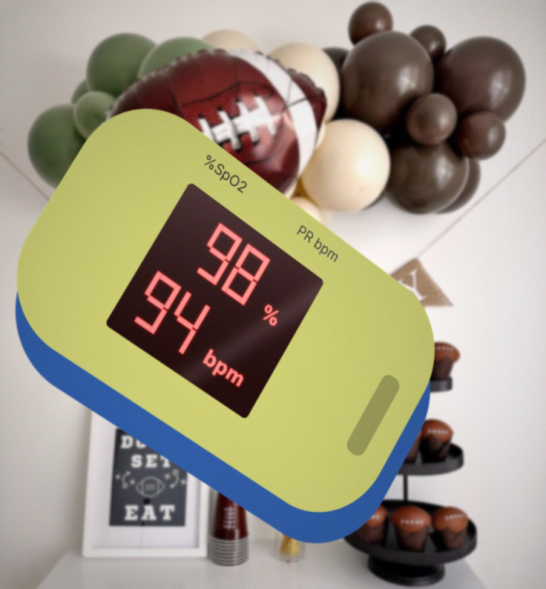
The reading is 94 bpm
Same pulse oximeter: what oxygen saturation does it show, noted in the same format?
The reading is 98 %
